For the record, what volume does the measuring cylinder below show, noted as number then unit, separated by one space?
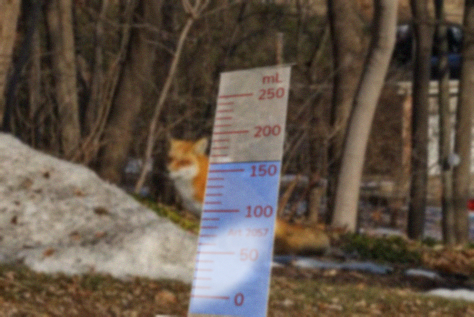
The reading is 160 mL
